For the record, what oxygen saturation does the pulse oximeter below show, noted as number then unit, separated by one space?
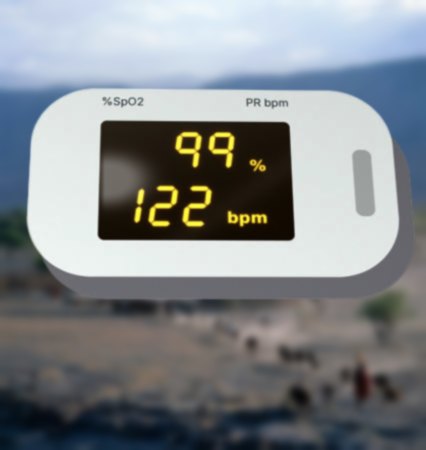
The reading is 99 %
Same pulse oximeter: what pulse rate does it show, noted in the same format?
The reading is 122 bpm
